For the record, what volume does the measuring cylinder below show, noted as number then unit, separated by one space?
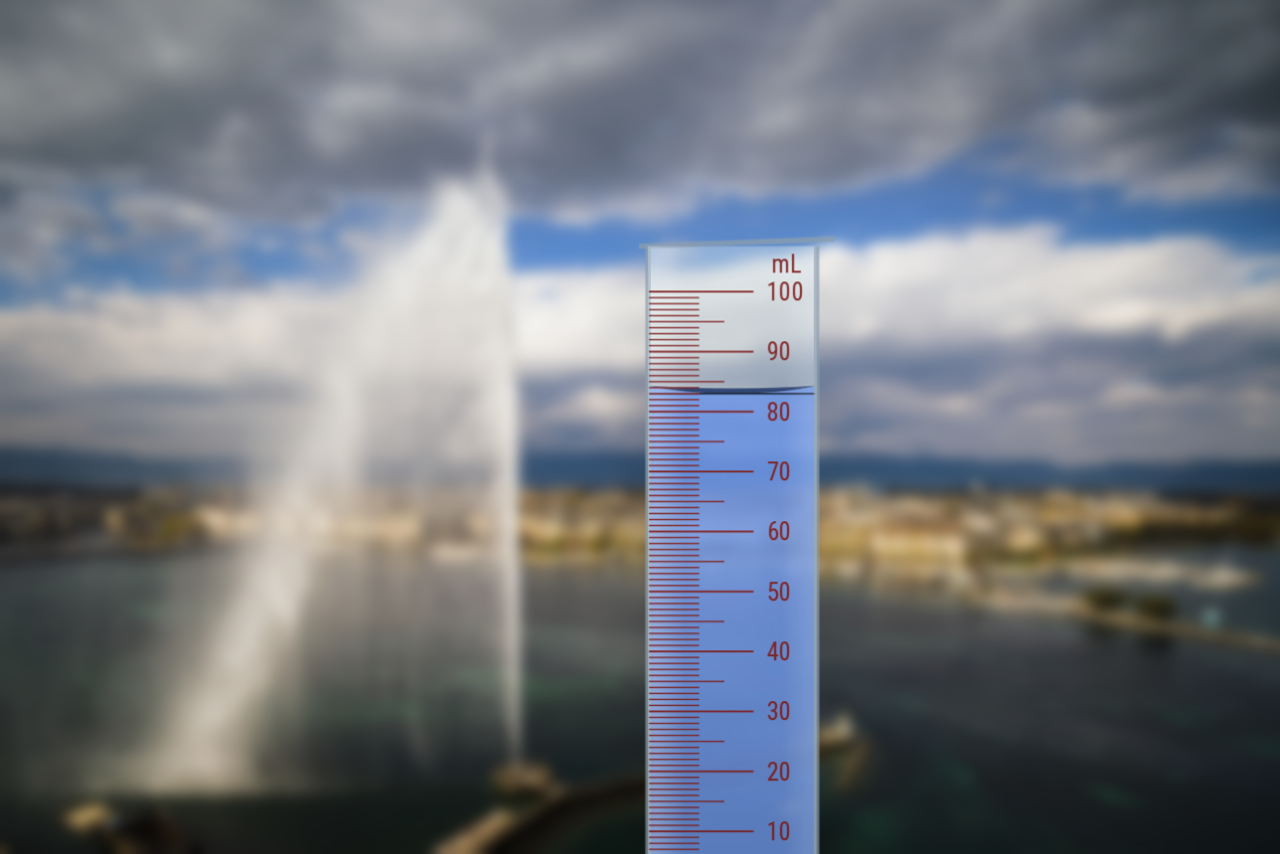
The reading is 83 mL
